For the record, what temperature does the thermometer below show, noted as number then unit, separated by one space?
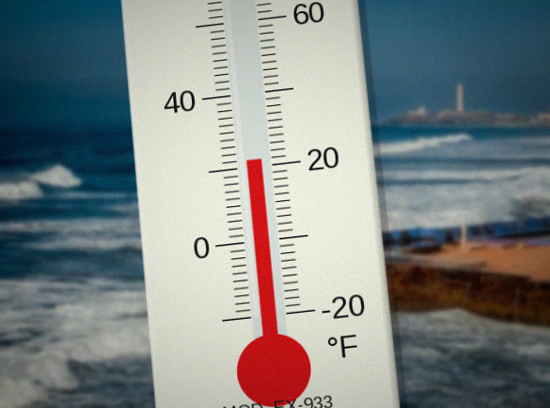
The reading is 22 °F
